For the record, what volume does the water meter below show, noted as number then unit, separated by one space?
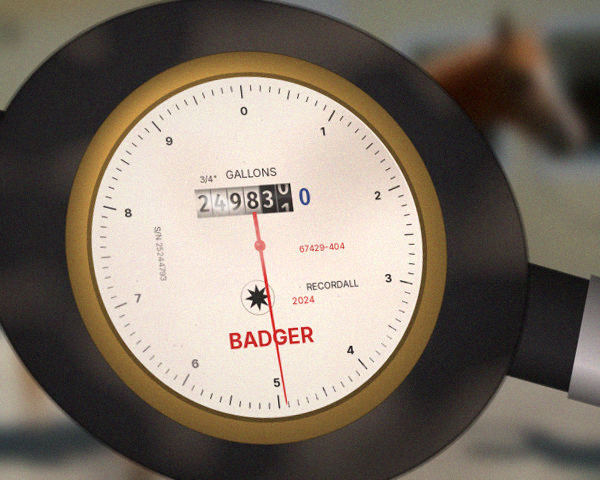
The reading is 2498304.9 gal
